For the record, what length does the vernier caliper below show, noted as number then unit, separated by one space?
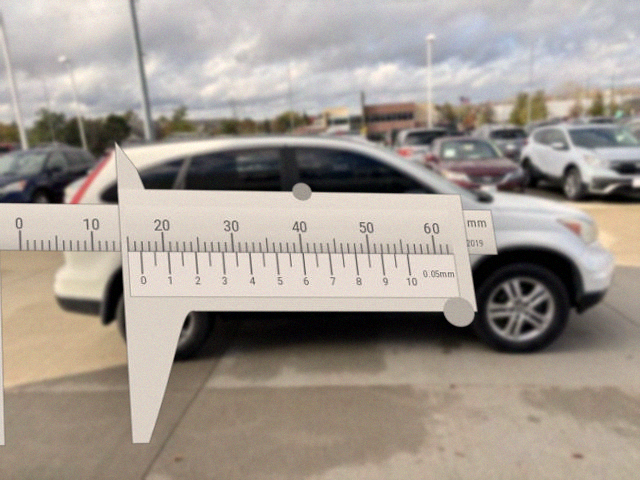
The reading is 16.8 mm
